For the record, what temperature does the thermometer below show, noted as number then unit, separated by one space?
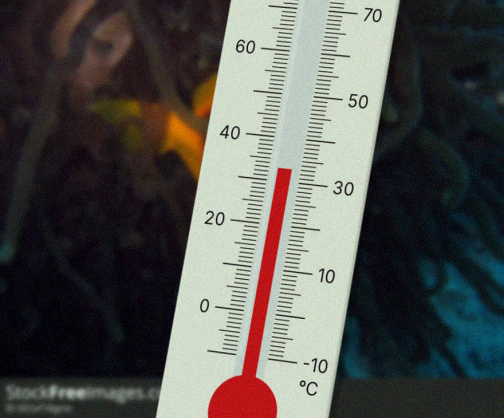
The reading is 33 °C
